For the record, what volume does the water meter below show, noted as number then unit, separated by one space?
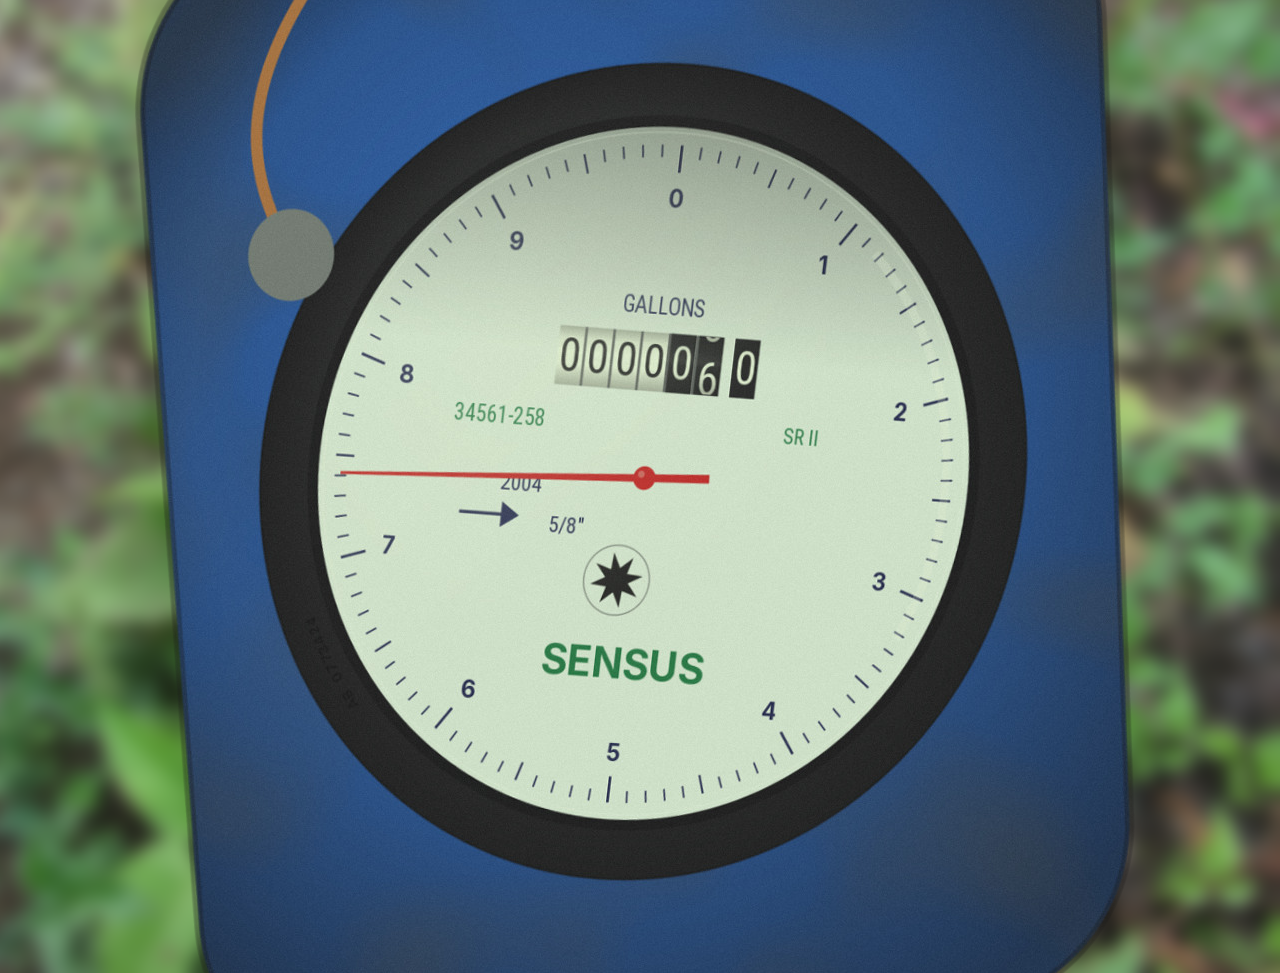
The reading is 57.4 gal
